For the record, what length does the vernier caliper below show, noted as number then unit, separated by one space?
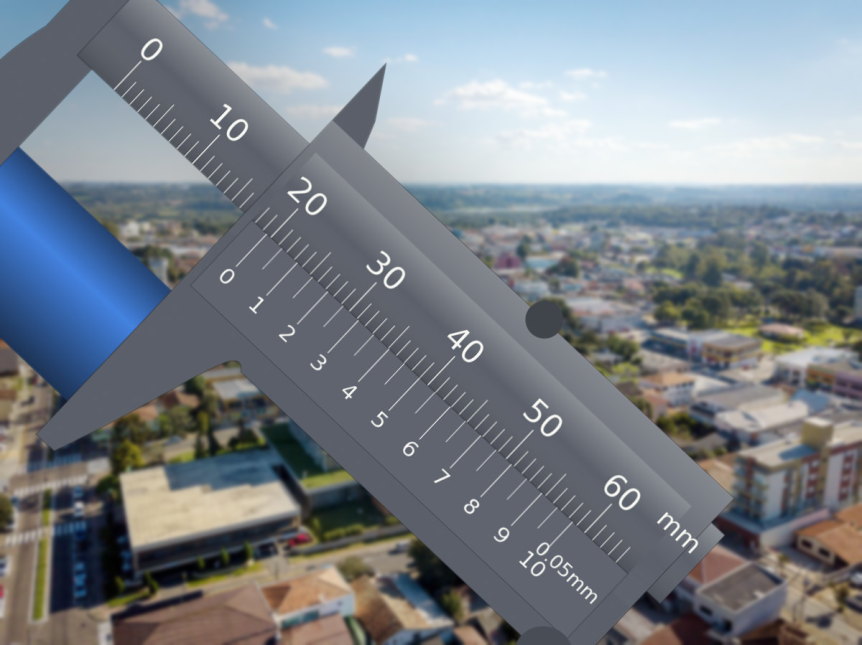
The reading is 19.5 mm
